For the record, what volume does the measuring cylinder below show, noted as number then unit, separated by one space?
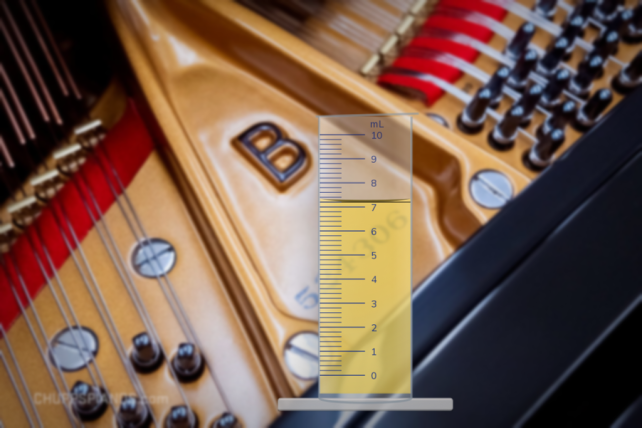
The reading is 7.2 mL
